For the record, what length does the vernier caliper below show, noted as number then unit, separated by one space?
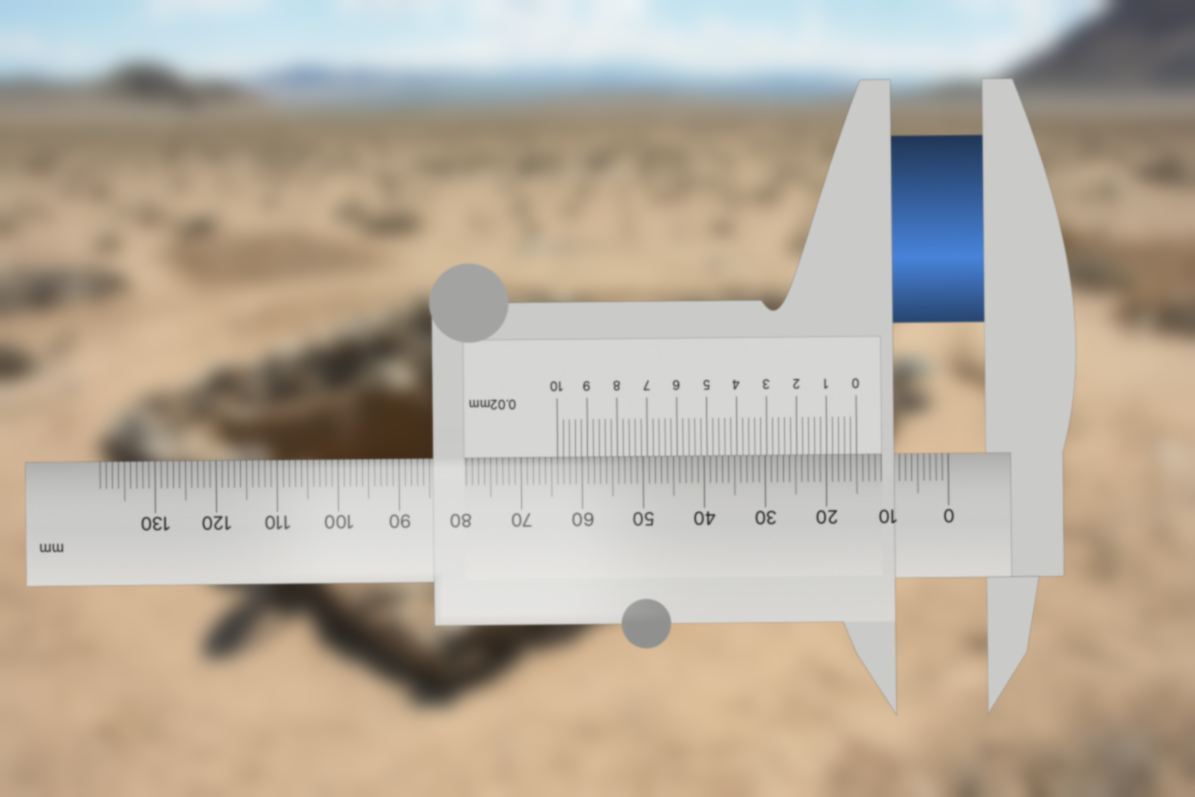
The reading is 15.0 mm
